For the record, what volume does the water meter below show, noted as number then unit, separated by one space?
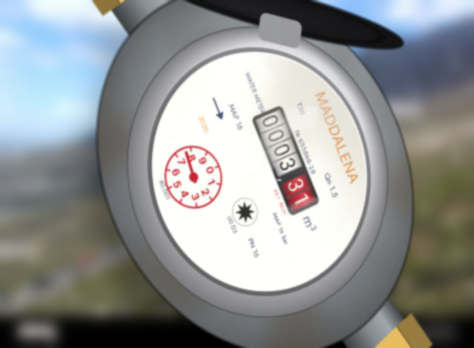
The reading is 3.317 m³
